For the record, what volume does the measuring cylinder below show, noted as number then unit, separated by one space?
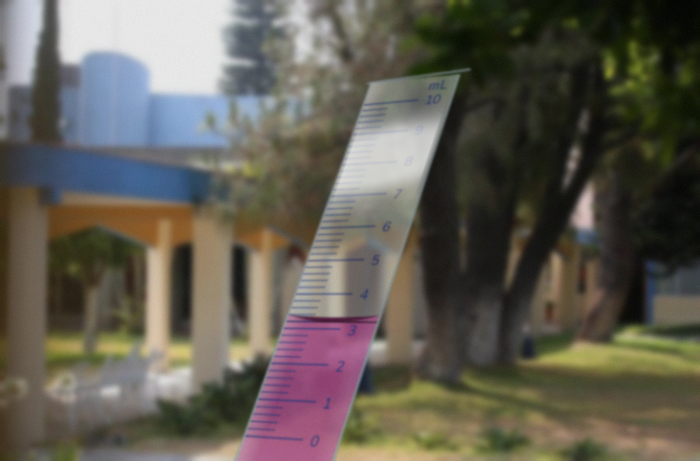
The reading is 3.2 mL
